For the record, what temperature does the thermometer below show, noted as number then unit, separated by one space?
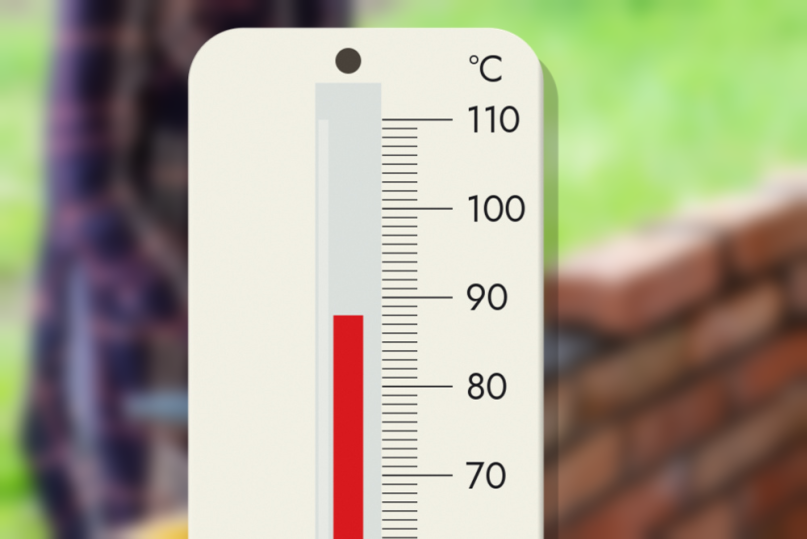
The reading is 88 °C
